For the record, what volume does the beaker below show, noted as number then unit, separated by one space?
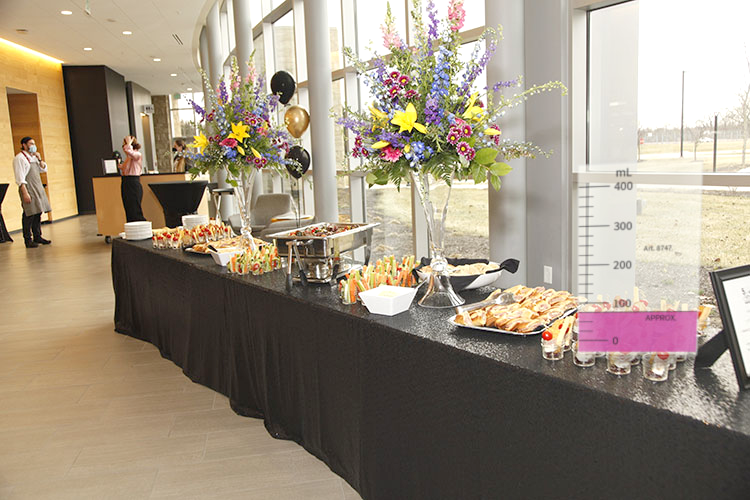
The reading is 75 mL
